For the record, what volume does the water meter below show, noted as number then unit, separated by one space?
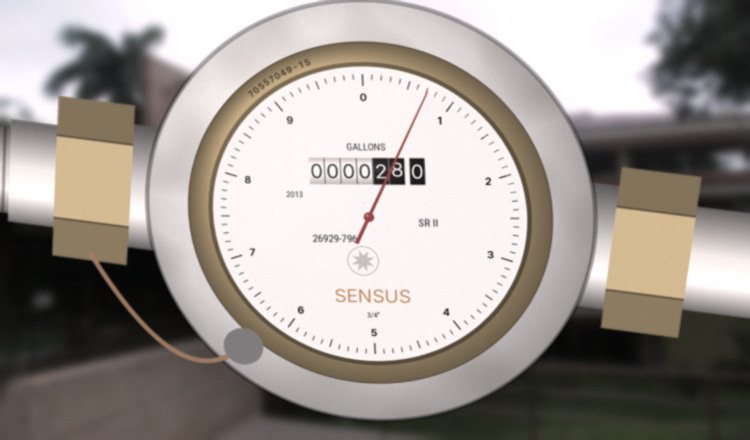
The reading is 280.7 gal
